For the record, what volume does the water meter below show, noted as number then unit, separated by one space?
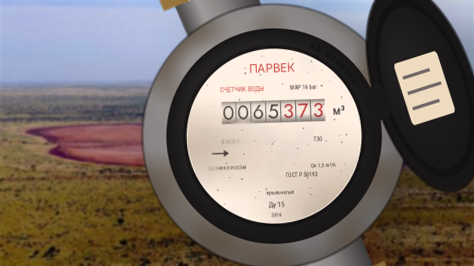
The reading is 65.373 m³
